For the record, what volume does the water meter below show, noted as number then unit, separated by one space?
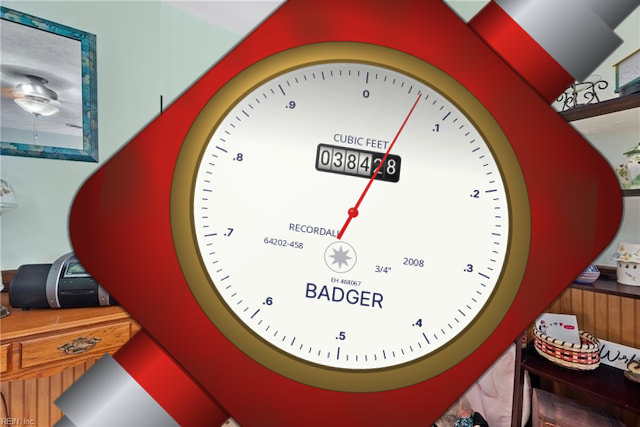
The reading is 38428.06 ft³
